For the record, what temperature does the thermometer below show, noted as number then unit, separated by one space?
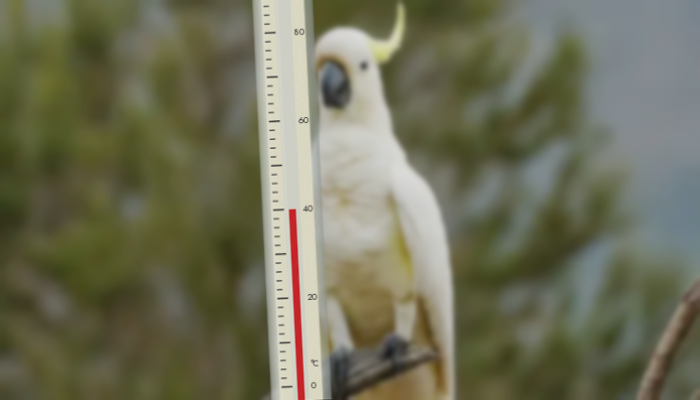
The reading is 40 °C
